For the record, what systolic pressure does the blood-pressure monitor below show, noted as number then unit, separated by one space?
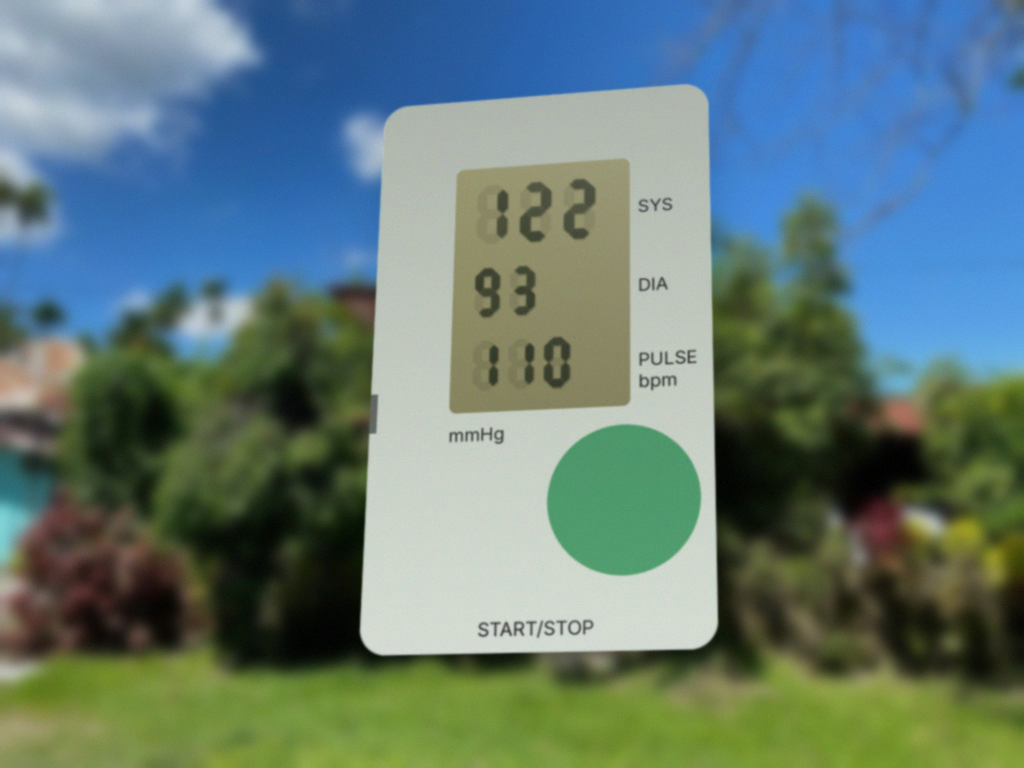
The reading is 122 mmHg
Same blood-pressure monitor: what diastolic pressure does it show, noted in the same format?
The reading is 93 mmHg
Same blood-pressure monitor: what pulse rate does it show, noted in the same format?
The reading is 110 bpm
